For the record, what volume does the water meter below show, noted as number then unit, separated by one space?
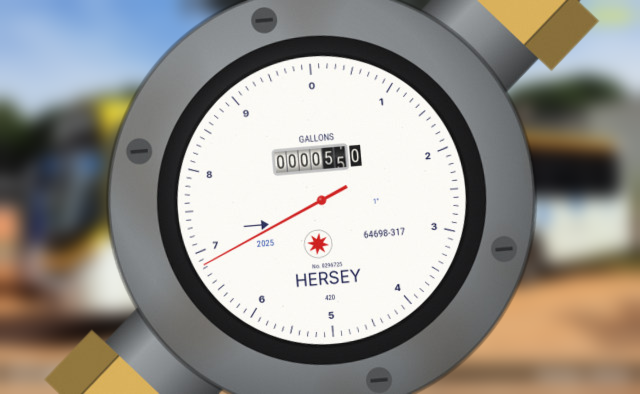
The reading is 546.8 gal
